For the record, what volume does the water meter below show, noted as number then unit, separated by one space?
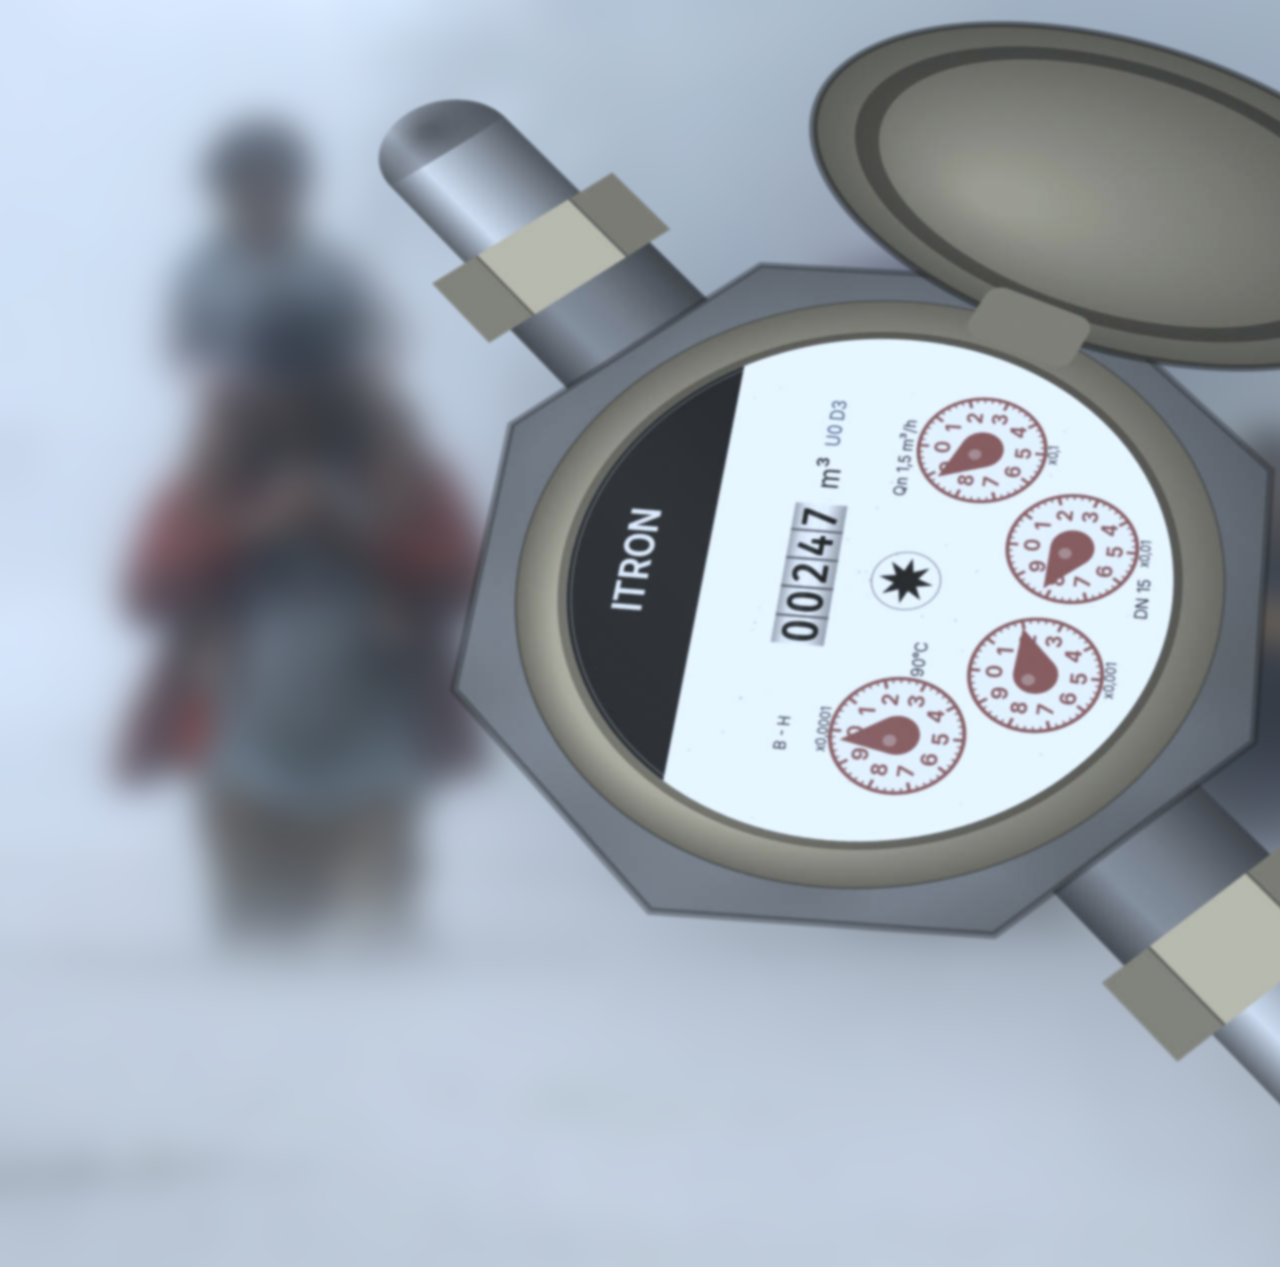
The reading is 247.8819 m³
